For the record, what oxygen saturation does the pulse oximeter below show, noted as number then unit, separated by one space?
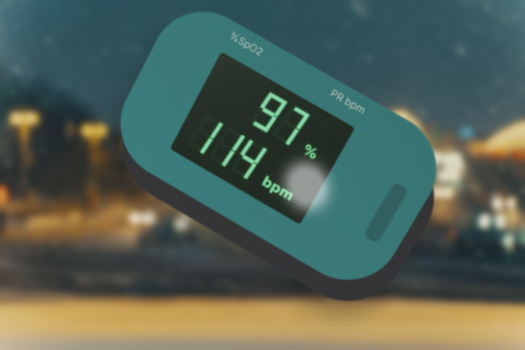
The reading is 97 %
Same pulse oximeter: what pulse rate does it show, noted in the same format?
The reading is 114 bpm
